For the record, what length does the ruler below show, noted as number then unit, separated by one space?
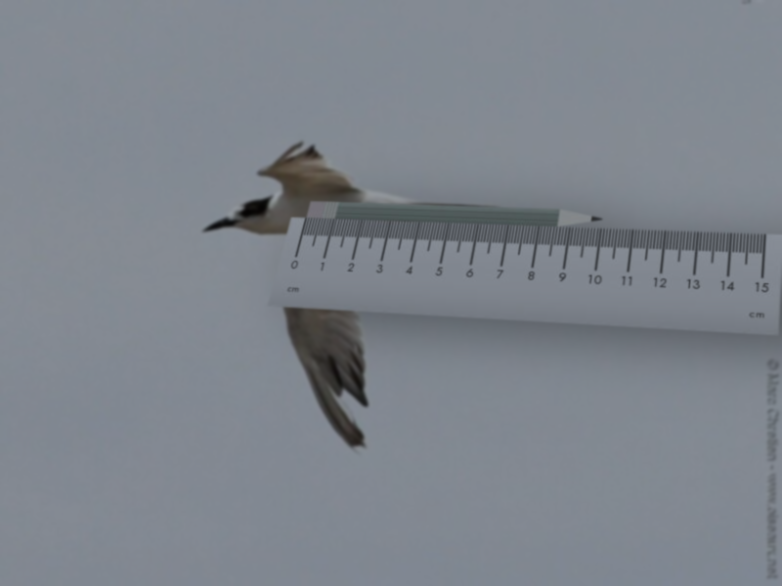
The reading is 10 cm
